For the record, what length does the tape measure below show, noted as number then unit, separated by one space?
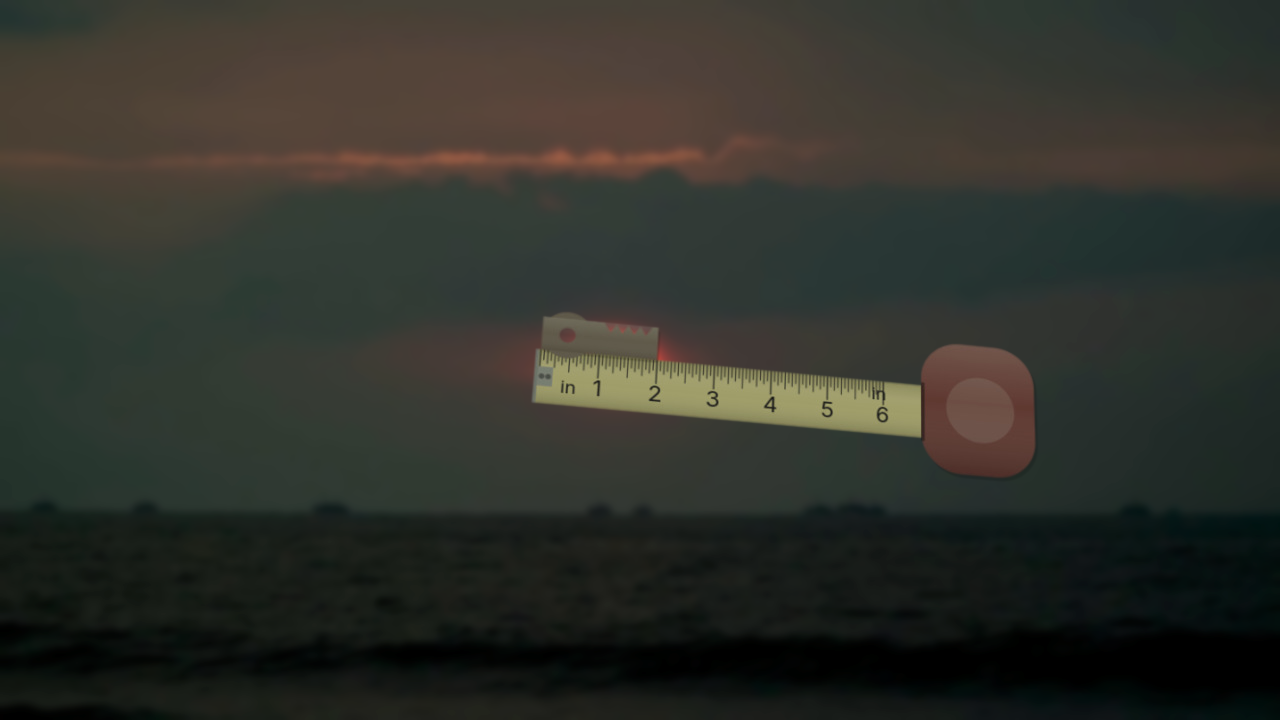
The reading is 2 in
